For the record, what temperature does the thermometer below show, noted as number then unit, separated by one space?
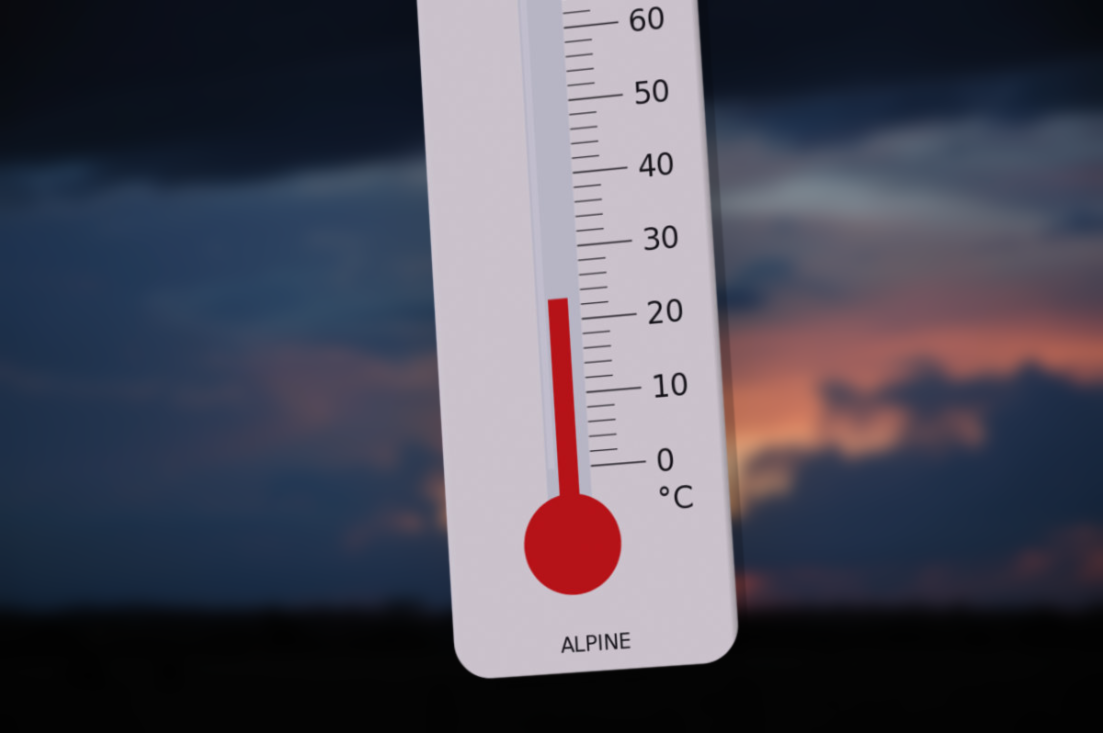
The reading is 23 °C
